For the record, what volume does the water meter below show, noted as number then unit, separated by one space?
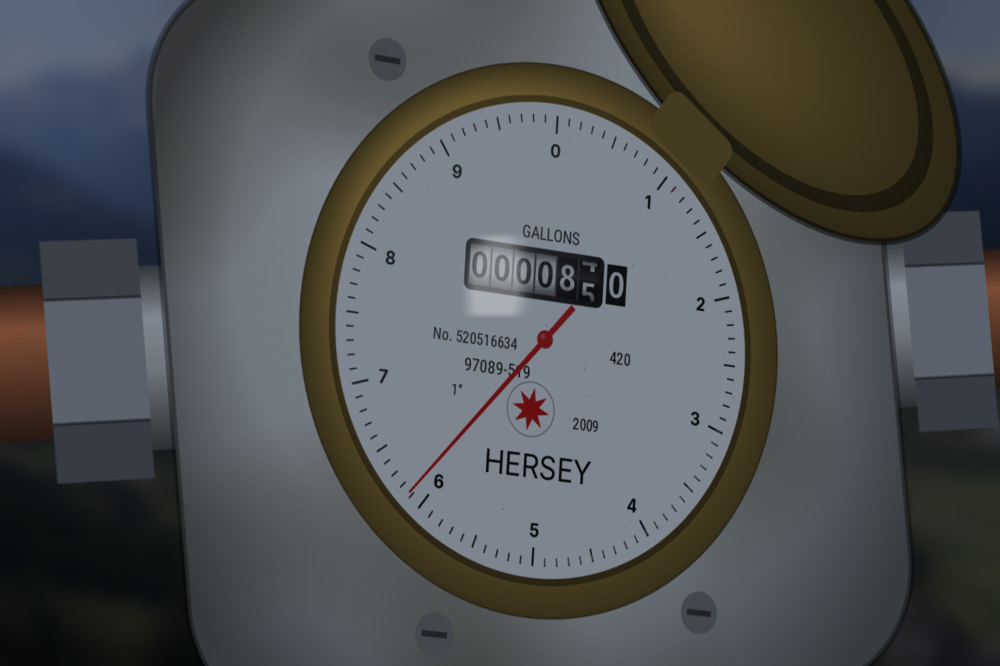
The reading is 846.1 gal
